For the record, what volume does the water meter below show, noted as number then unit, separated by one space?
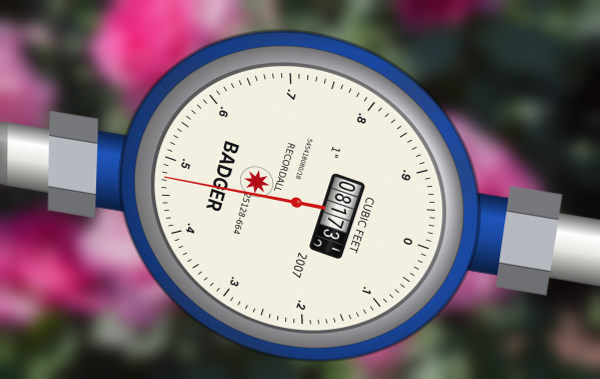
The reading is 81731.47 ft³
